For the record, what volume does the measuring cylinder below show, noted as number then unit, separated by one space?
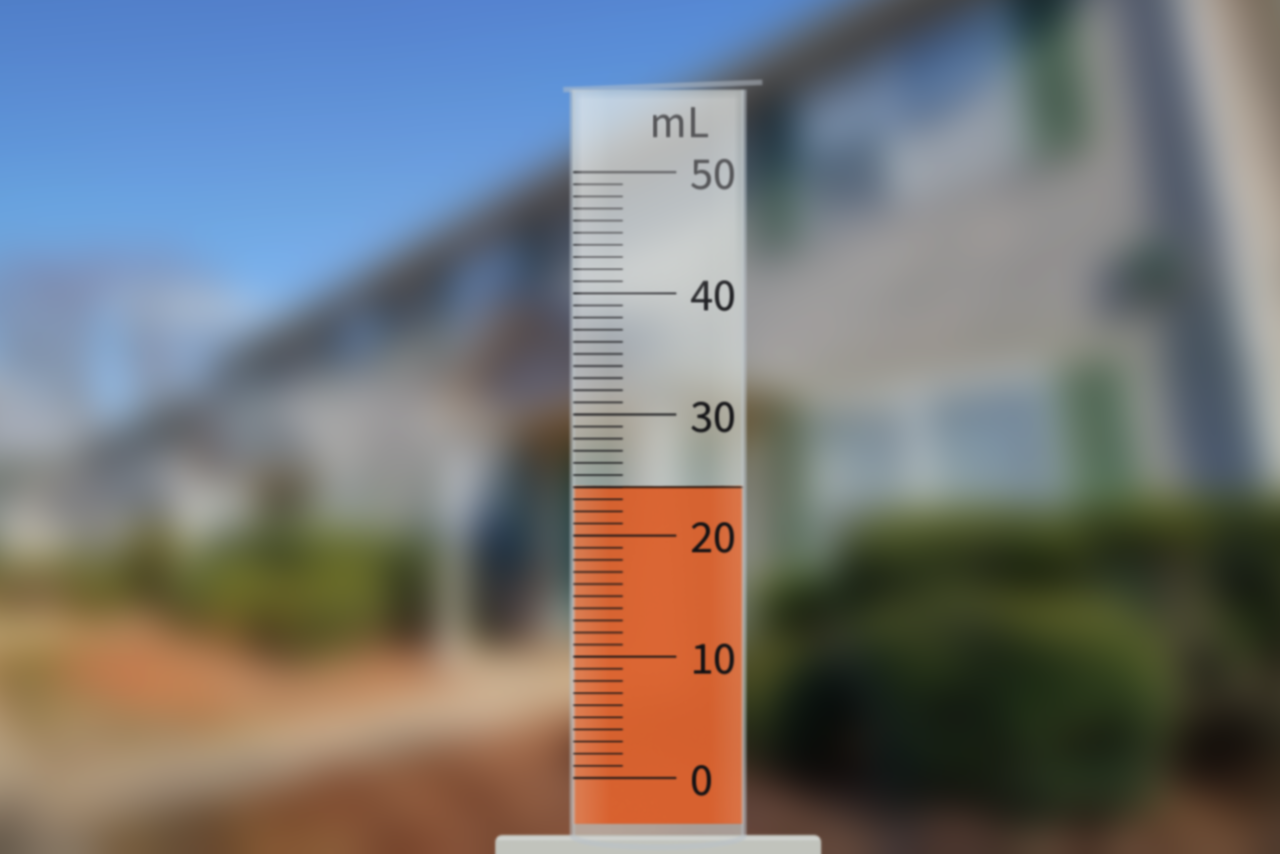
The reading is 24 mL
